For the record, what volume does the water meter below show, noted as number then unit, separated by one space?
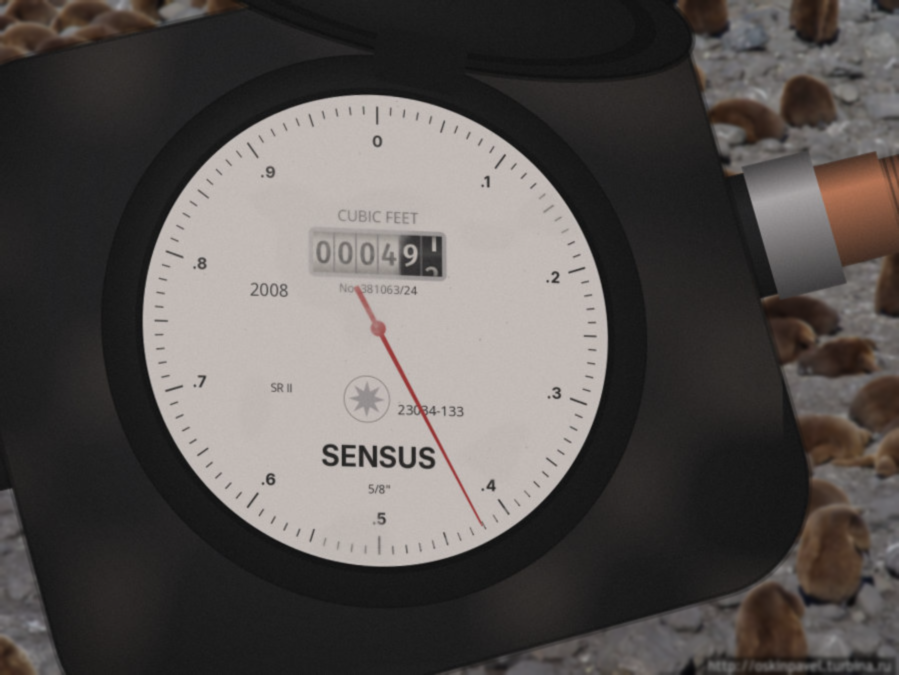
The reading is 491.42 ft³
